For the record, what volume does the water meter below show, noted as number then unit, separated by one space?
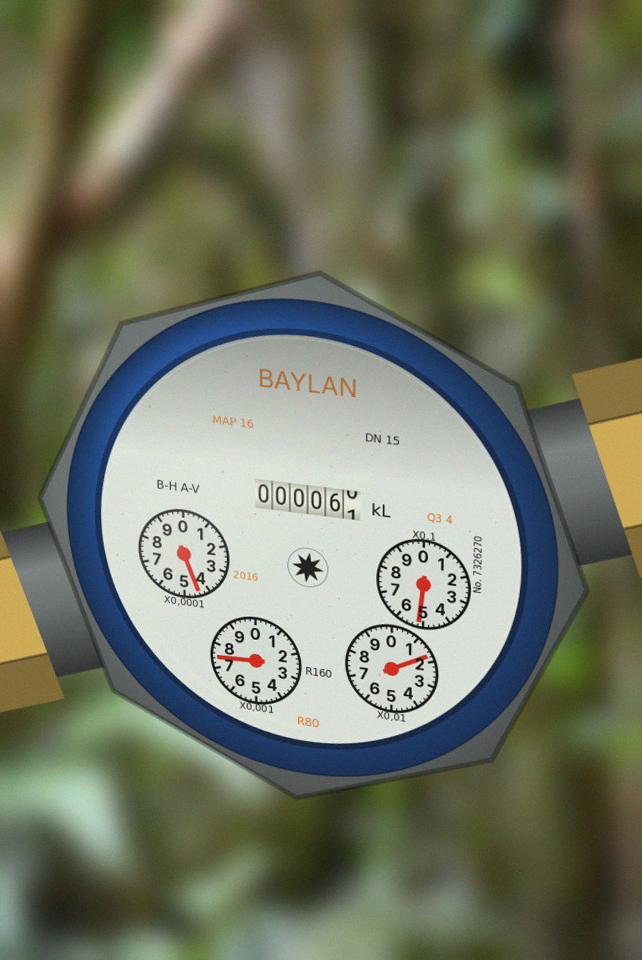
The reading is 60.5174 kL
